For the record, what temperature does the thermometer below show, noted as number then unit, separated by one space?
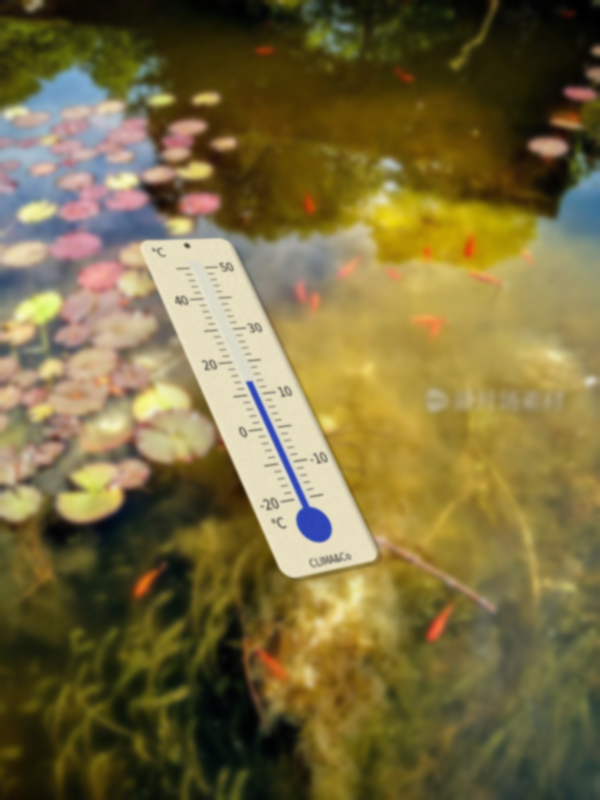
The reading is 14 °C
